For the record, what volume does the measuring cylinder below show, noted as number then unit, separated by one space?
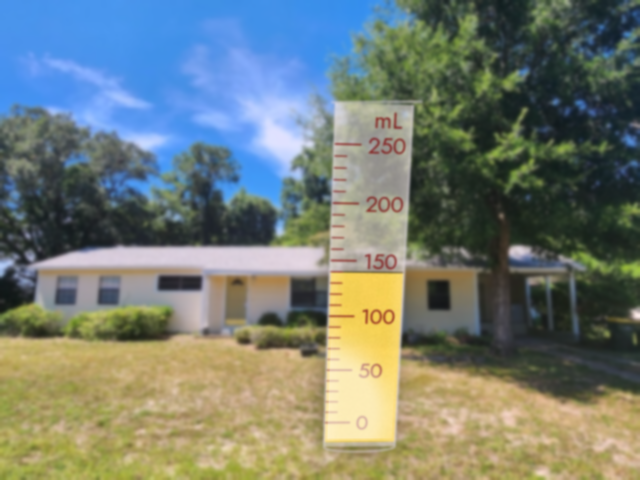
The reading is 140 mL
